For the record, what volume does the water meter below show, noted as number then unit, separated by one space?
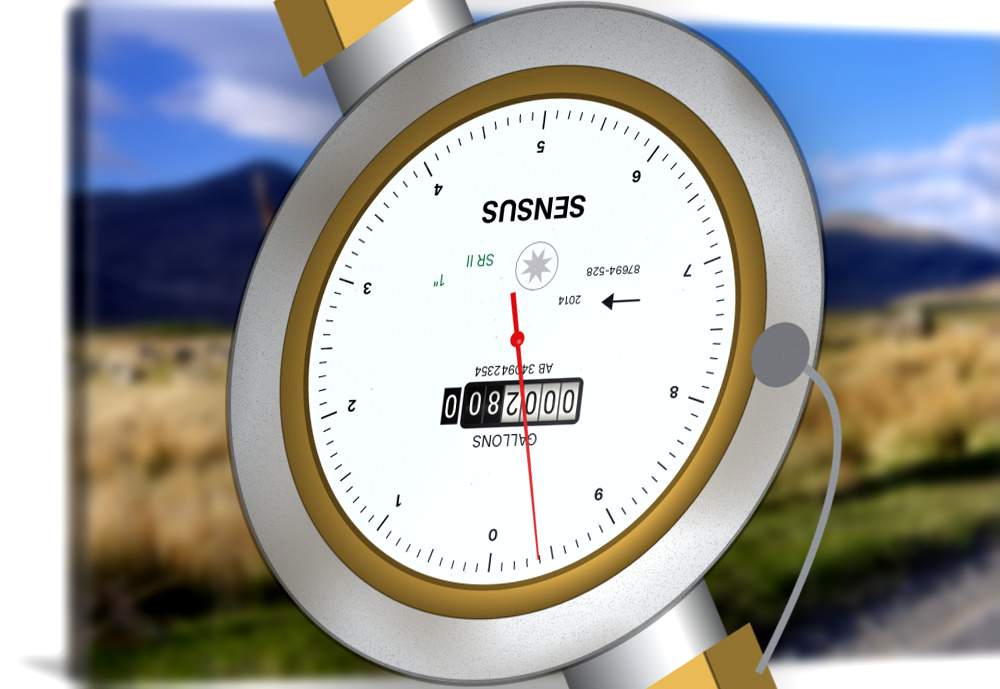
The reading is 2799.6 gal
